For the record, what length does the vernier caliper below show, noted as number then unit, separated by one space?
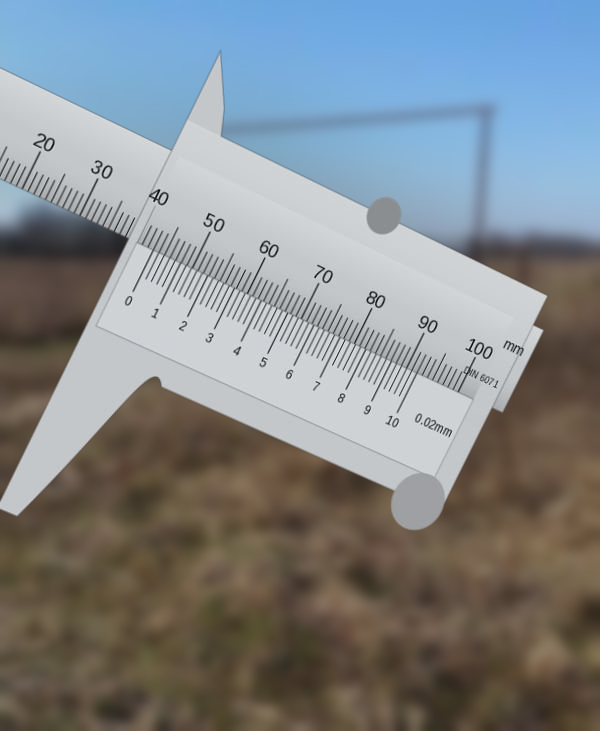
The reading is 43.0 mm
